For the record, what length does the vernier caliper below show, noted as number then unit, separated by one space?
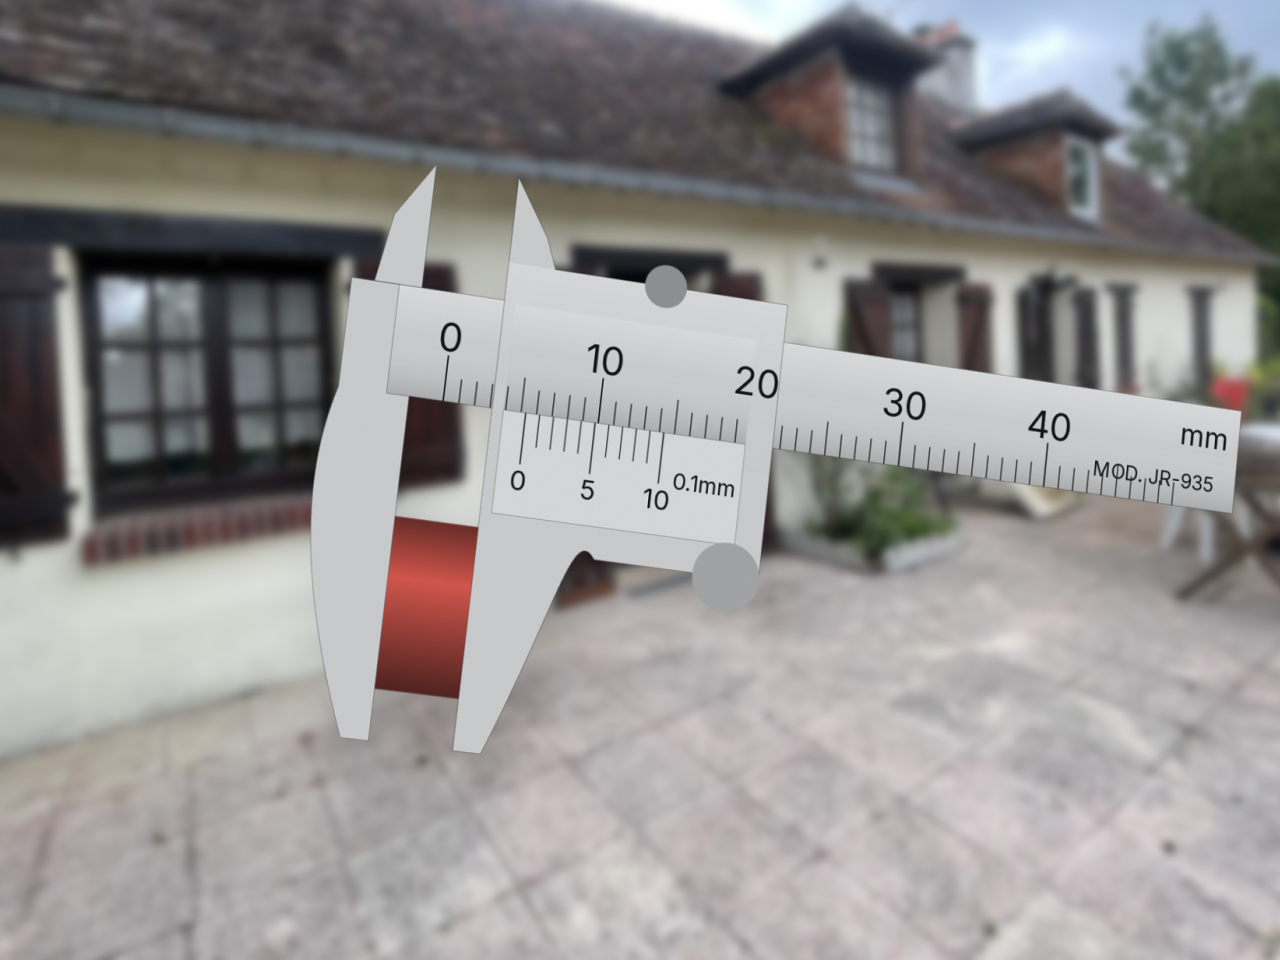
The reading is 5.3 mm
